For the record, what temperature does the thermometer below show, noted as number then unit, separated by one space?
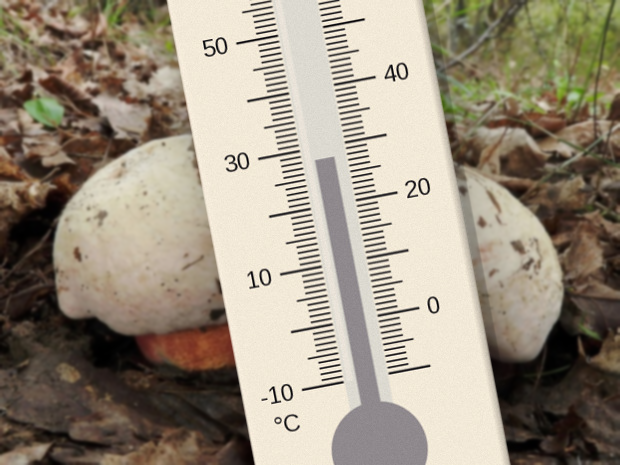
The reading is 28 °C
